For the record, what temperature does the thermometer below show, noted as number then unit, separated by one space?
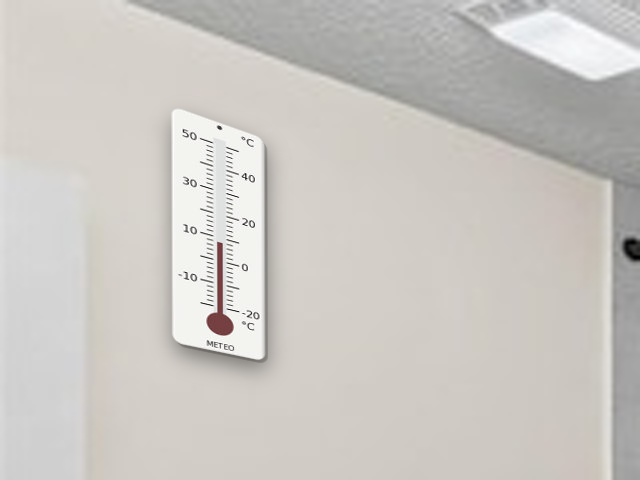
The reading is 8 °C
